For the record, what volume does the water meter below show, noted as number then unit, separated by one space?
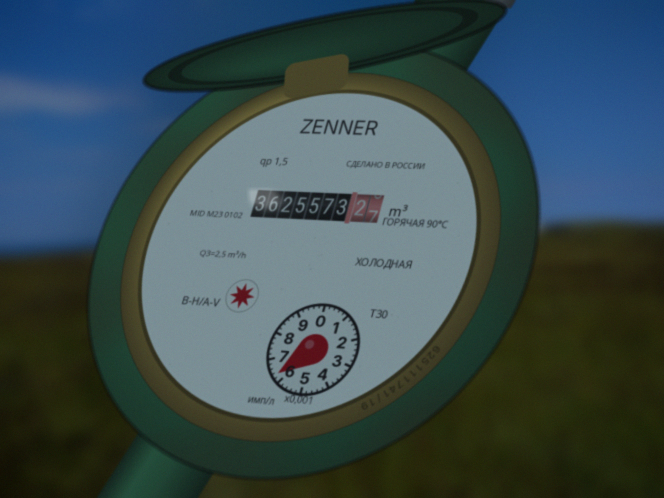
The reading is 3625573.266 m³
